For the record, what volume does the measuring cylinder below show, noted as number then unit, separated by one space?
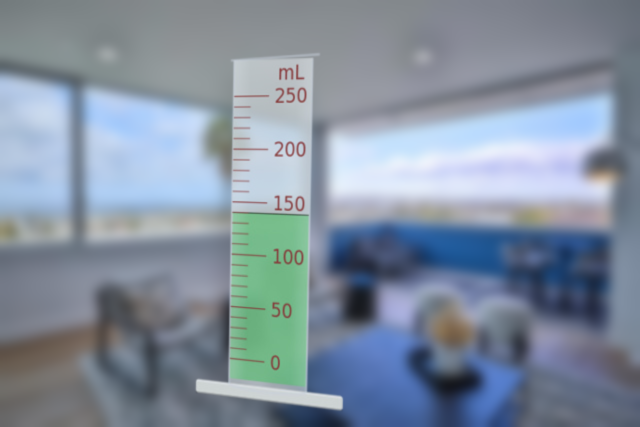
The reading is 140 mL
